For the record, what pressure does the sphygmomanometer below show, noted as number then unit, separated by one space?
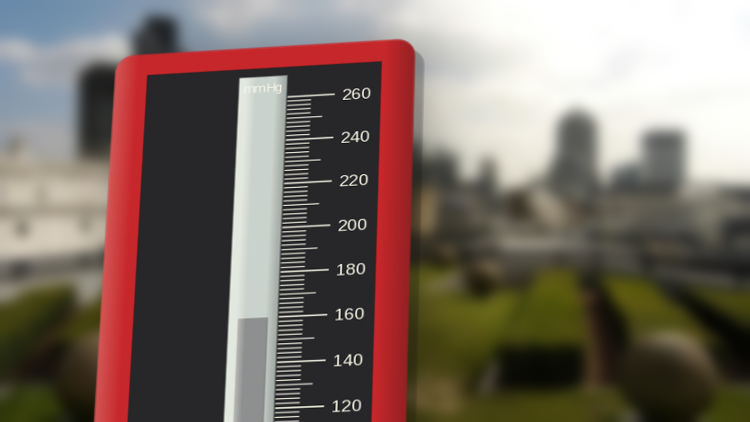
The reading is 160 mmHg
